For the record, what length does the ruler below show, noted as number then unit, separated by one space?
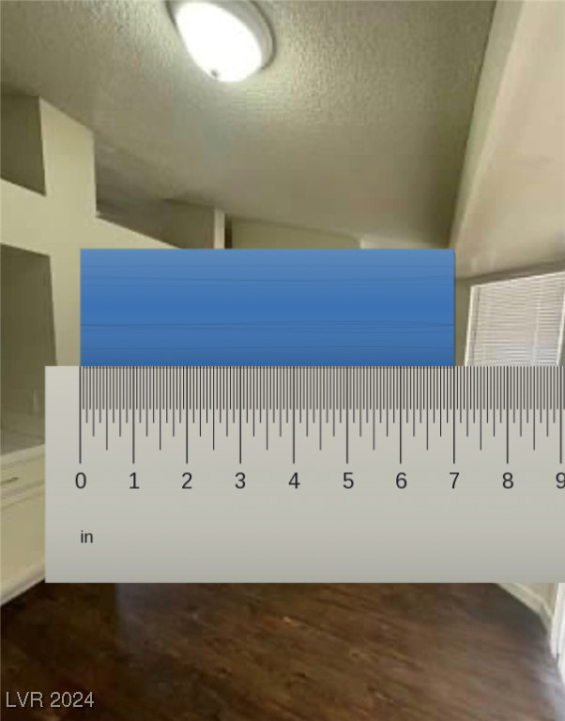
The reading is 7 in
